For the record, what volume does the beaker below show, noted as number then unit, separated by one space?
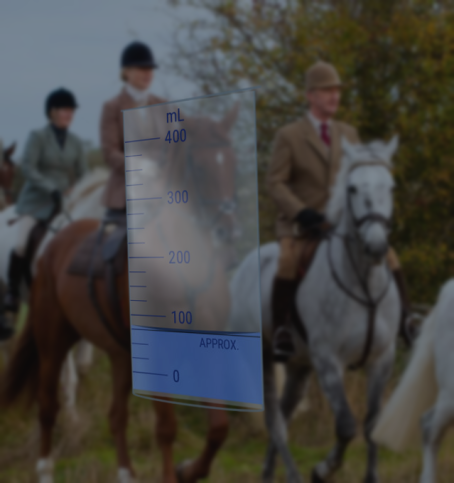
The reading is 75 mL
